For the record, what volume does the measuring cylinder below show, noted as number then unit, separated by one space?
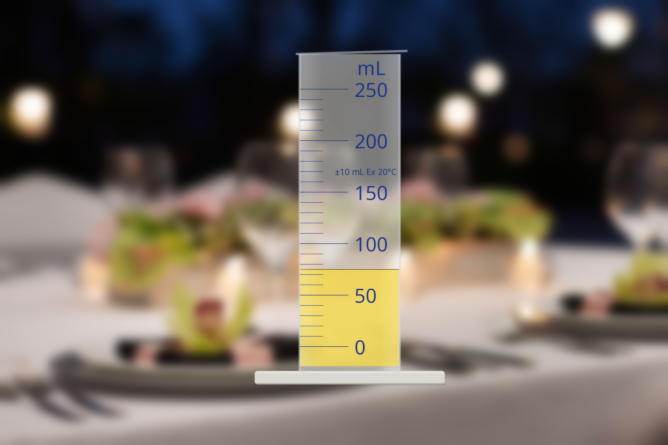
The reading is 75 mL
